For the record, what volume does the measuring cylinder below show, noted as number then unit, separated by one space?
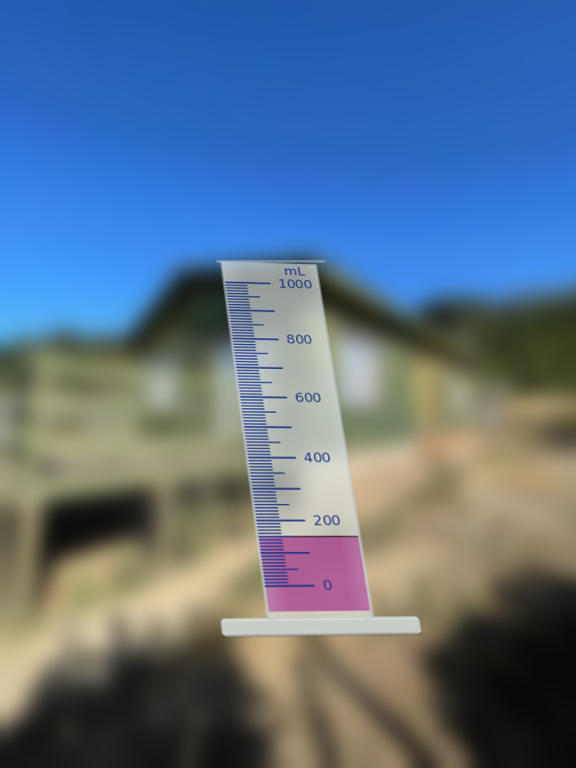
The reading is 150 mL
